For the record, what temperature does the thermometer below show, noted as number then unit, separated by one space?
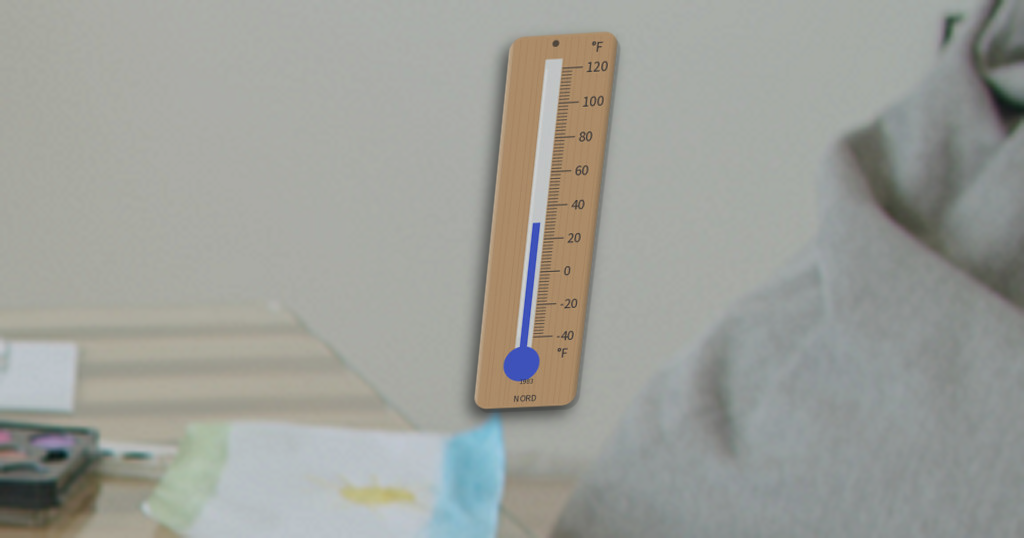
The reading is 30 °F
